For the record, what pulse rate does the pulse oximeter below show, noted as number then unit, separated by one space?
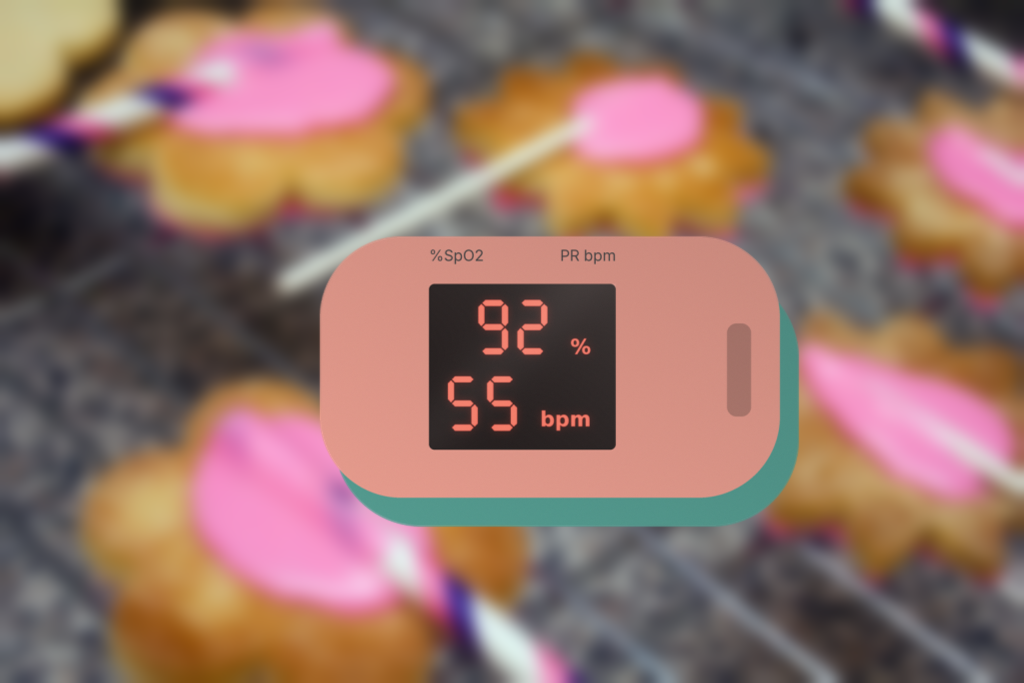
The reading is 55 bpm
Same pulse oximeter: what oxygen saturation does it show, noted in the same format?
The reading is 92 %
